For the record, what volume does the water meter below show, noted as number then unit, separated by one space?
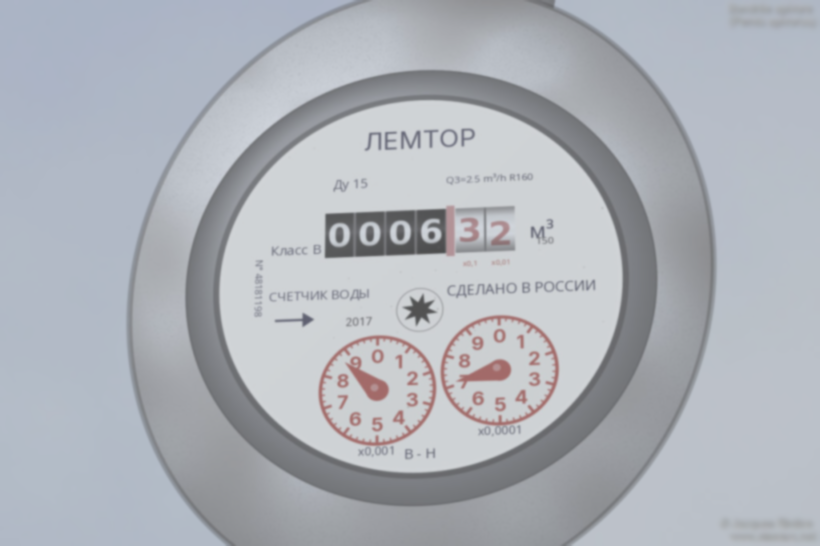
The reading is 6.3187 m³
